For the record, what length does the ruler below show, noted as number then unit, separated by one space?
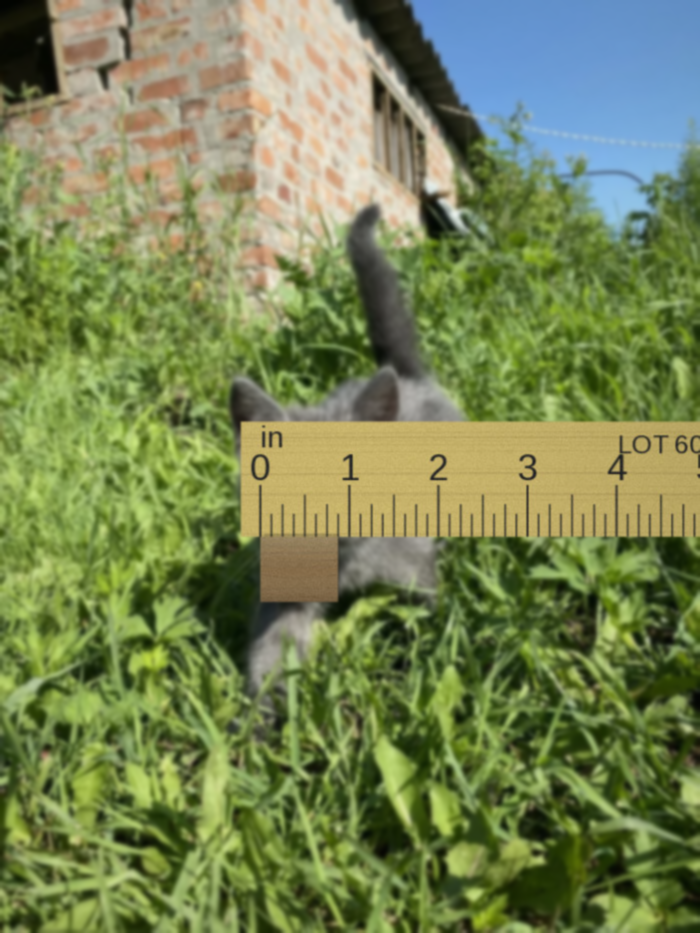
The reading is 0.875 in
